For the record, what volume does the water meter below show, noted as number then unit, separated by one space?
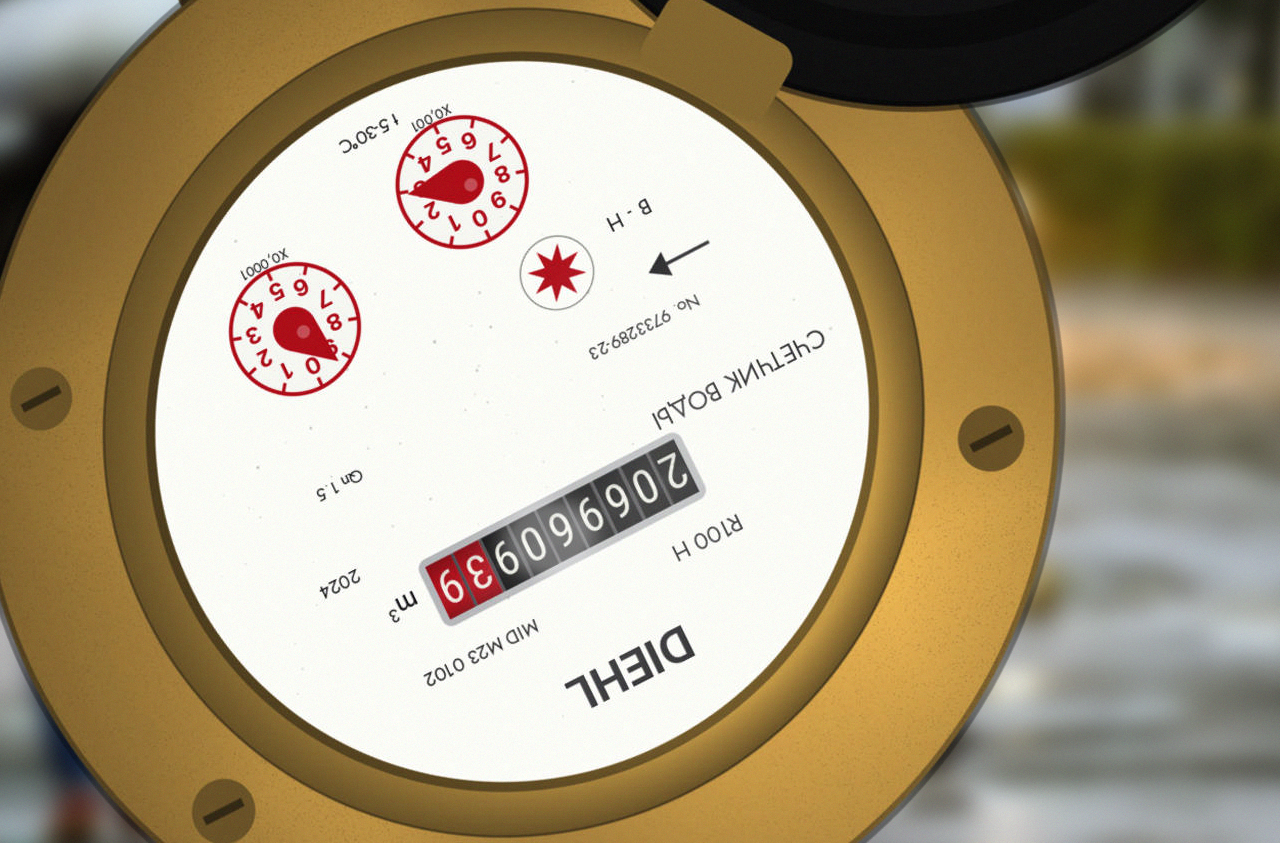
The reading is 2069609.3929 m³
